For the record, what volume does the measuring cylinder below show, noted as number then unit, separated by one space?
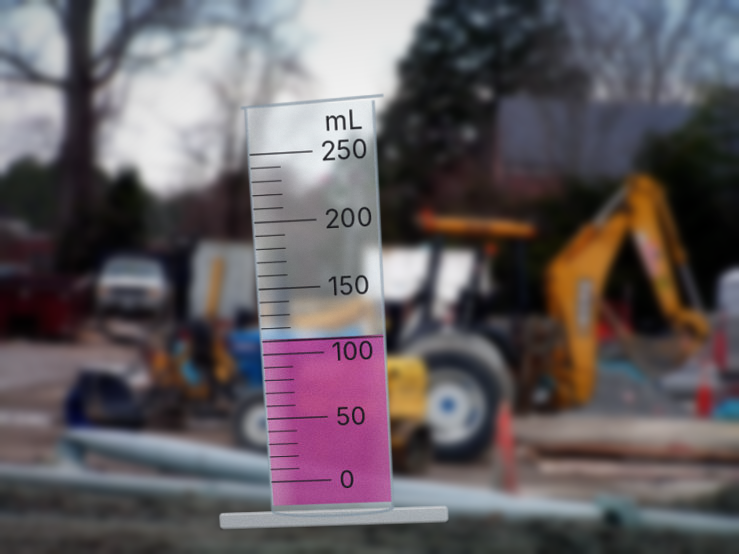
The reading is 110 mL
